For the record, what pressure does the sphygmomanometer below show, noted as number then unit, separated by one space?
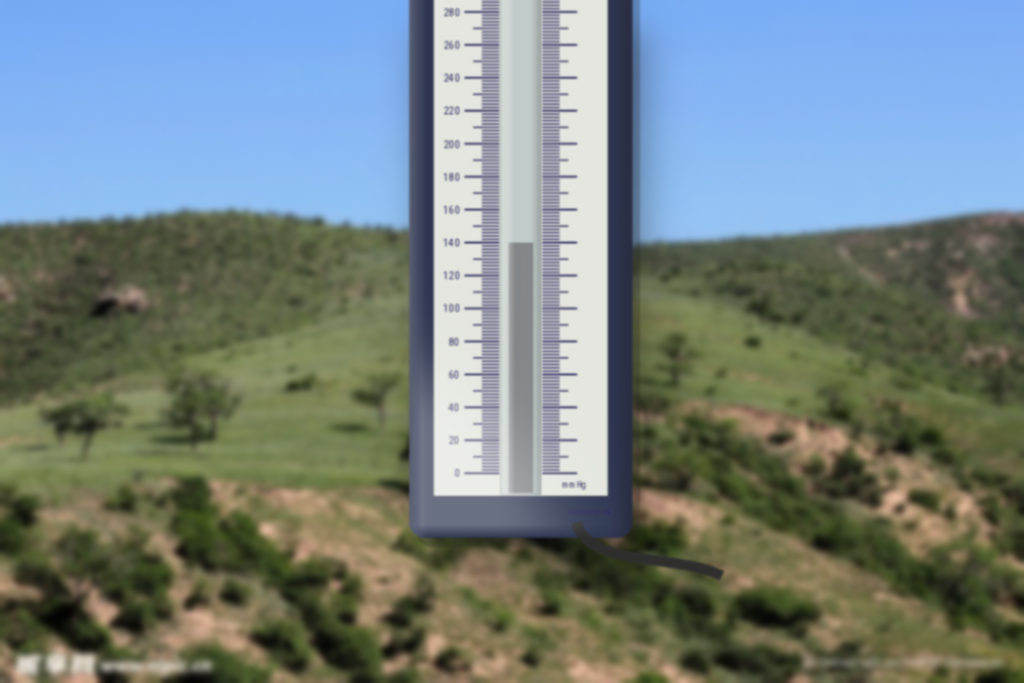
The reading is 140 mmHg
